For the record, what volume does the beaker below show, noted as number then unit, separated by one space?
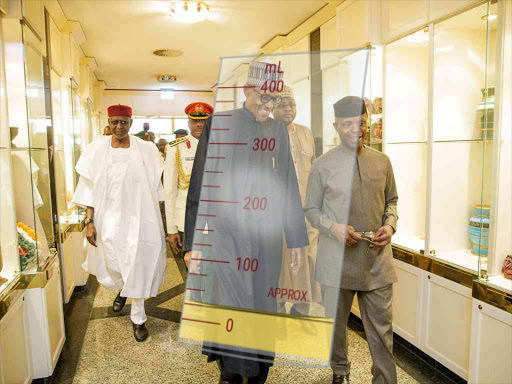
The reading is 25 mL
